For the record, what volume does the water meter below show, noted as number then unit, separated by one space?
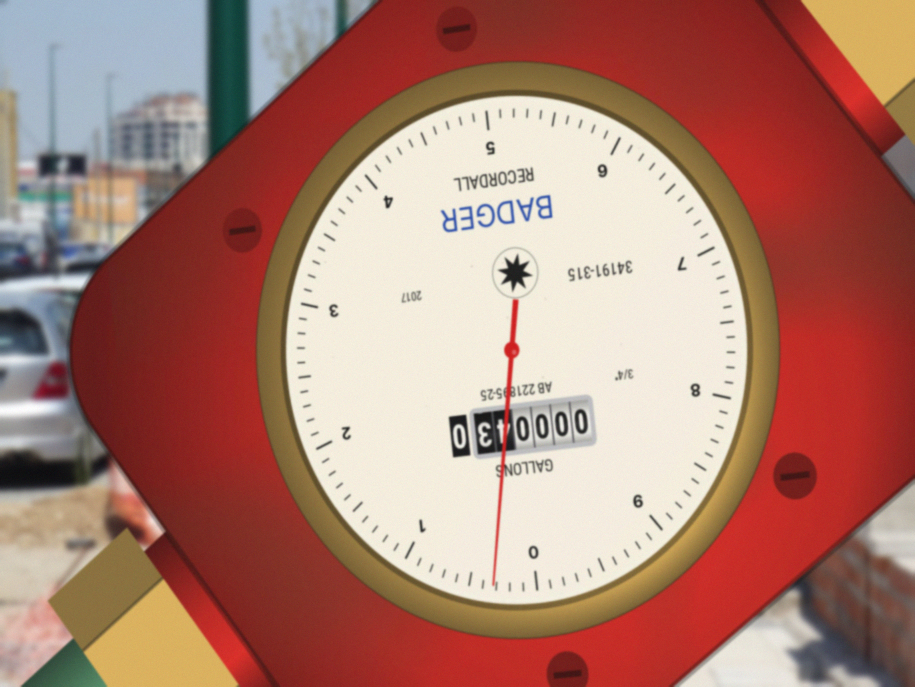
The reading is 430.3 gal
